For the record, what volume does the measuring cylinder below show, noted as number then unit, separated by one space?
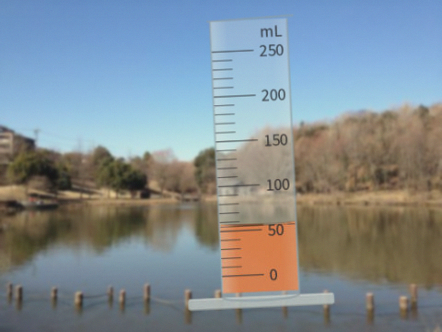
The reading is 55 mL
